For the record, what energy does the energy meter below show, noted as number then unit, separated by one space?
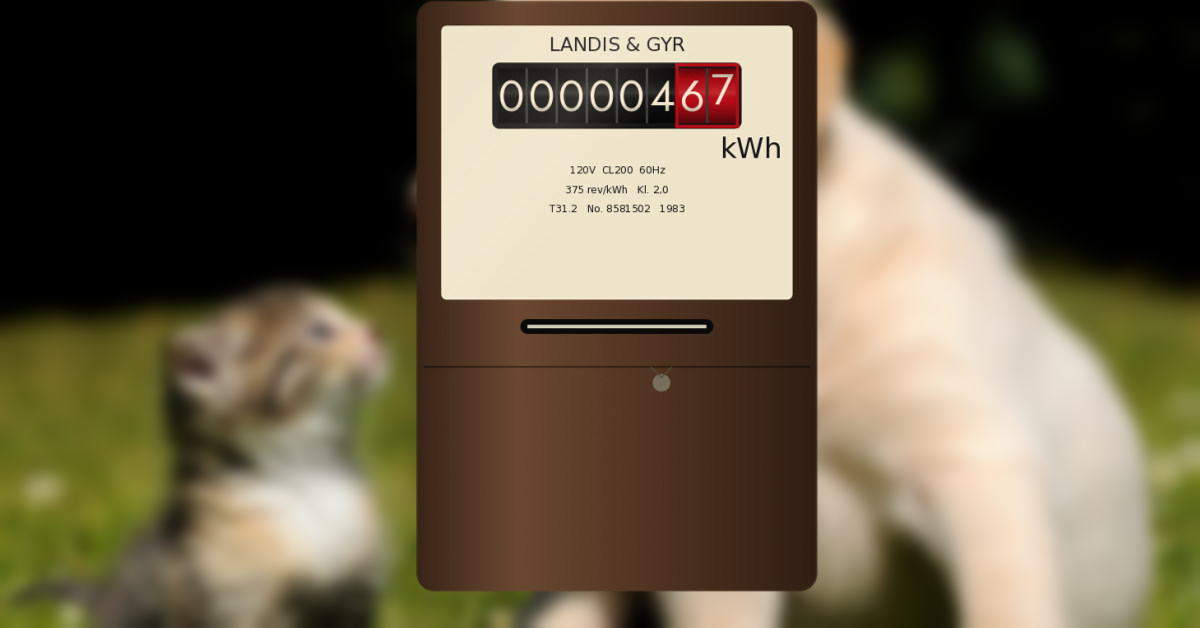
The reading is 4.67 kWh
